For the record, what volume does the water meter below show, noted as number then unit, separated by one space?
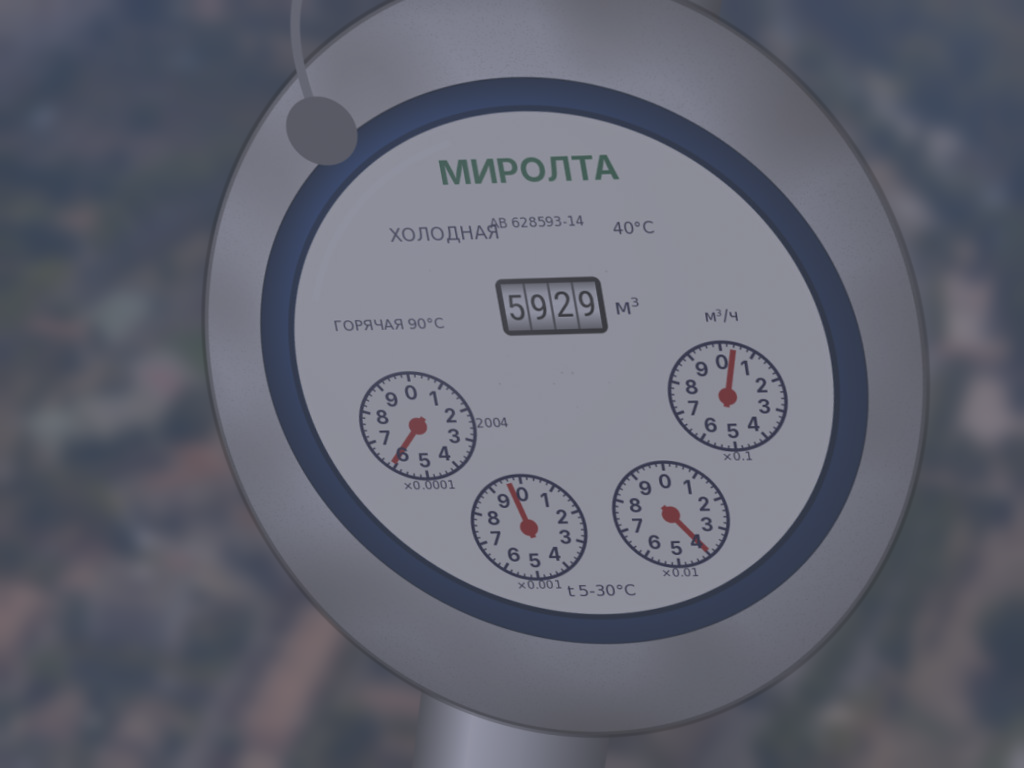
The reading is 5929.0396 m³
